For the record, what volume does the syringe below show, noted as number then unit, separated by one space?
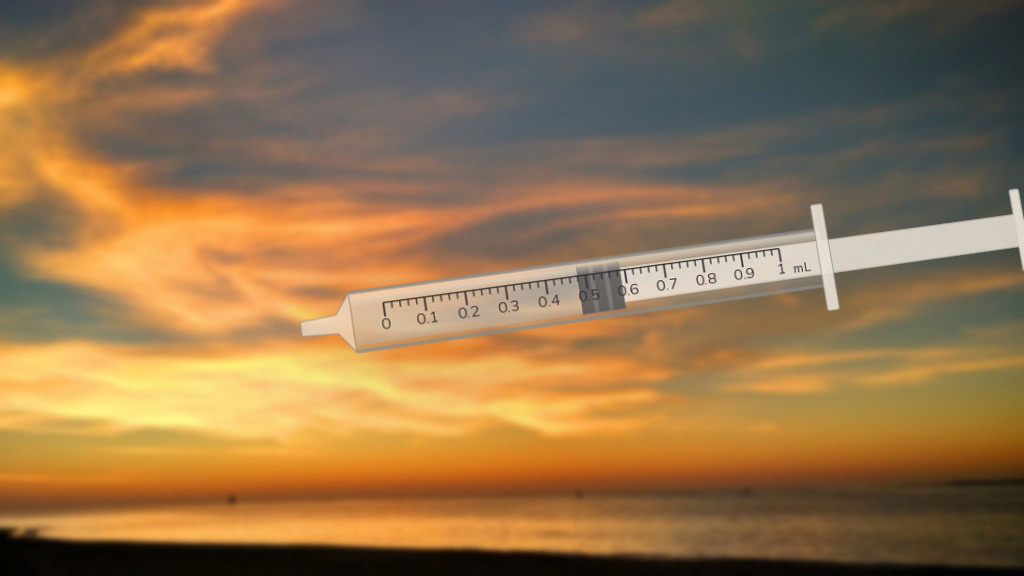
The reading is 0.48 mL
